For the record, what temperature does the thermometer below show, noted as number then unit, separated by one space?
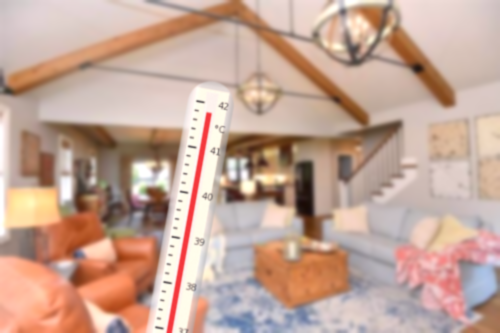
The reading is 41.8 °C
